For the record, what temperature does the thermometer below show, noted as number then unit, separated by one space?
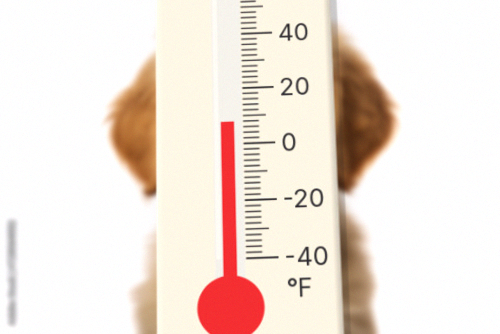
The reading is 8 °F
